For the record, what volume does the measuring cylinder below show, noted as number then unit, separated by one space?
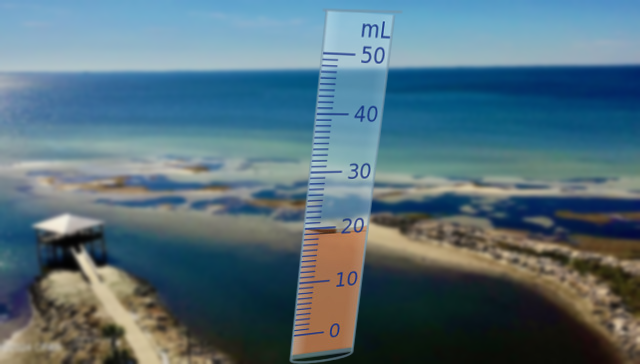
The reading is 19 mL
